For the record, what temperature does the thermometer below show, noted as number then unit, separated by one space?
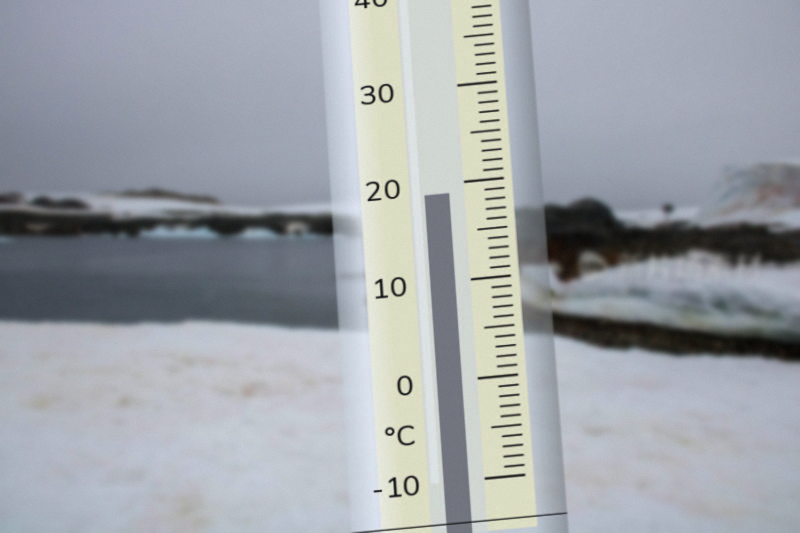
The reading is 19 °C
